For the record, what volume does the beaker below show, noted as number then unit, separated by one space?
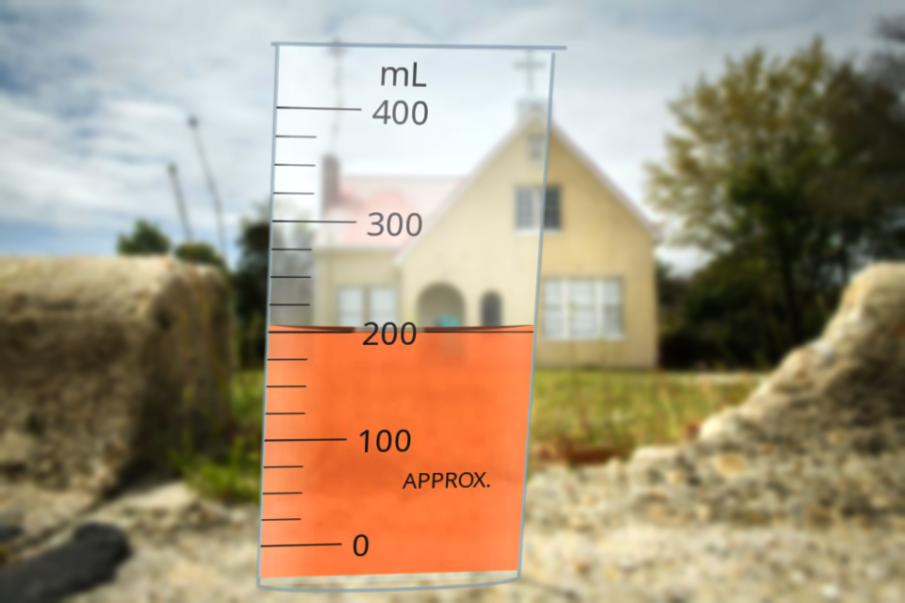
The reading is 200 mL
